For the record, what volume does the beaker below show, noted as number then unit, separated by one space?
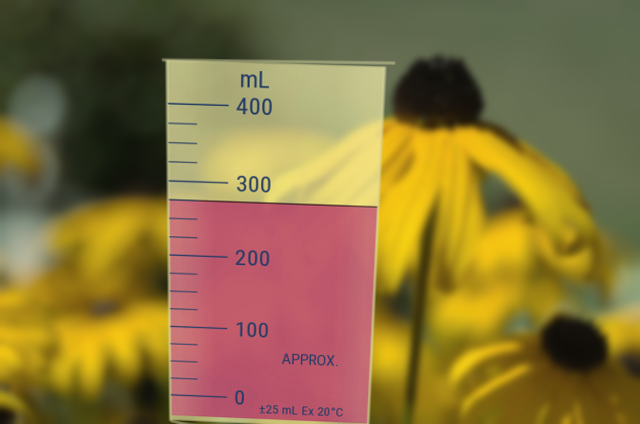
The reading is 275 mL
